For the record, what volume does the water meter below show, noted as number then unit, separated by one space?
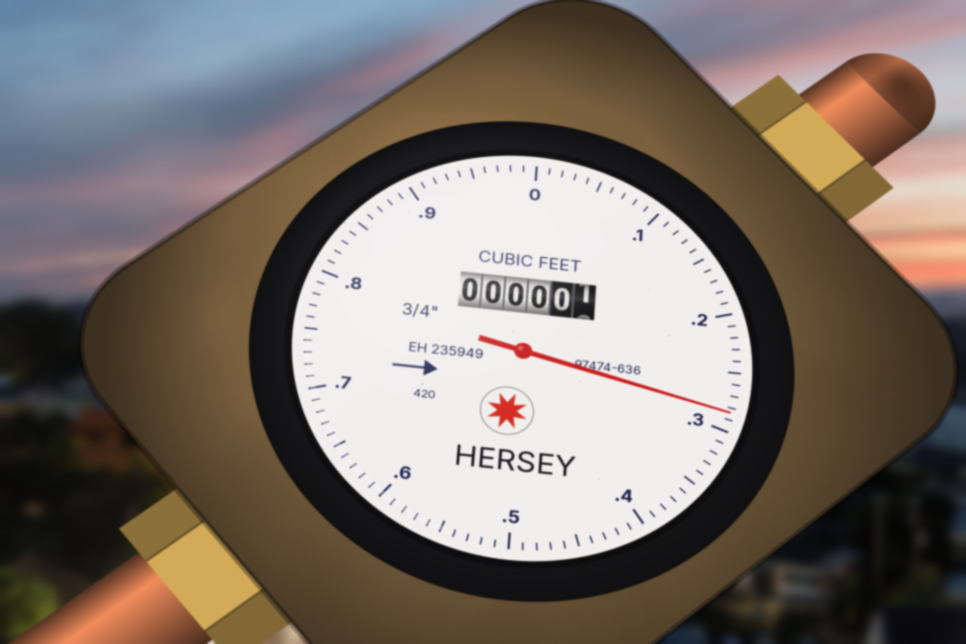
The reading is 1.28 ft³
